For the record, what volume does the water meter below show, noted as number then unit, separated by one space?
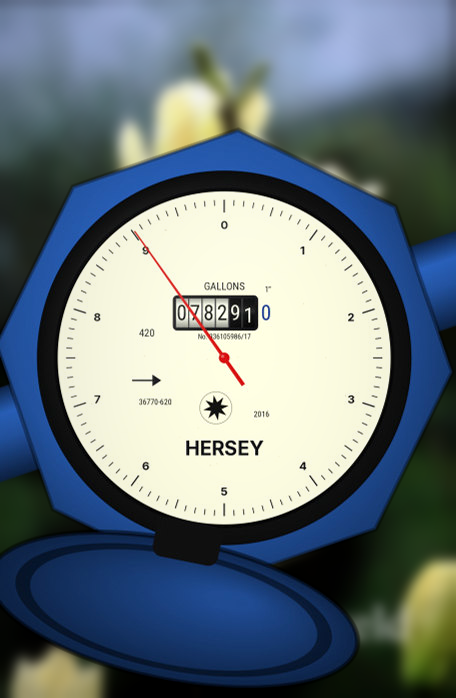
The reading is 782909.0 gal
